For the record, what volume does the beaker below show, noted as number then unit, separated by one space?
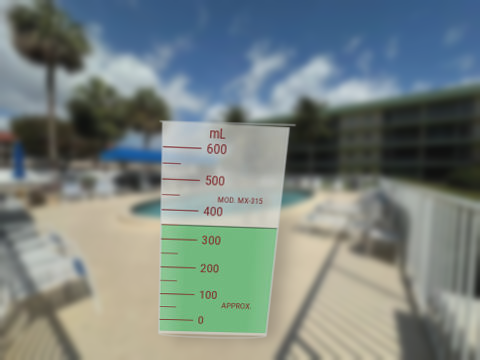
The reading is 350 mL
